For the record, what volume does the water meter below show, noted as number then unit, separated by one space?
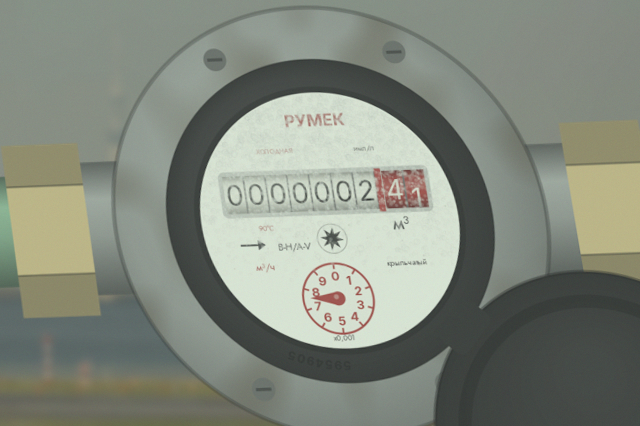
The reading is 2.407 m³
